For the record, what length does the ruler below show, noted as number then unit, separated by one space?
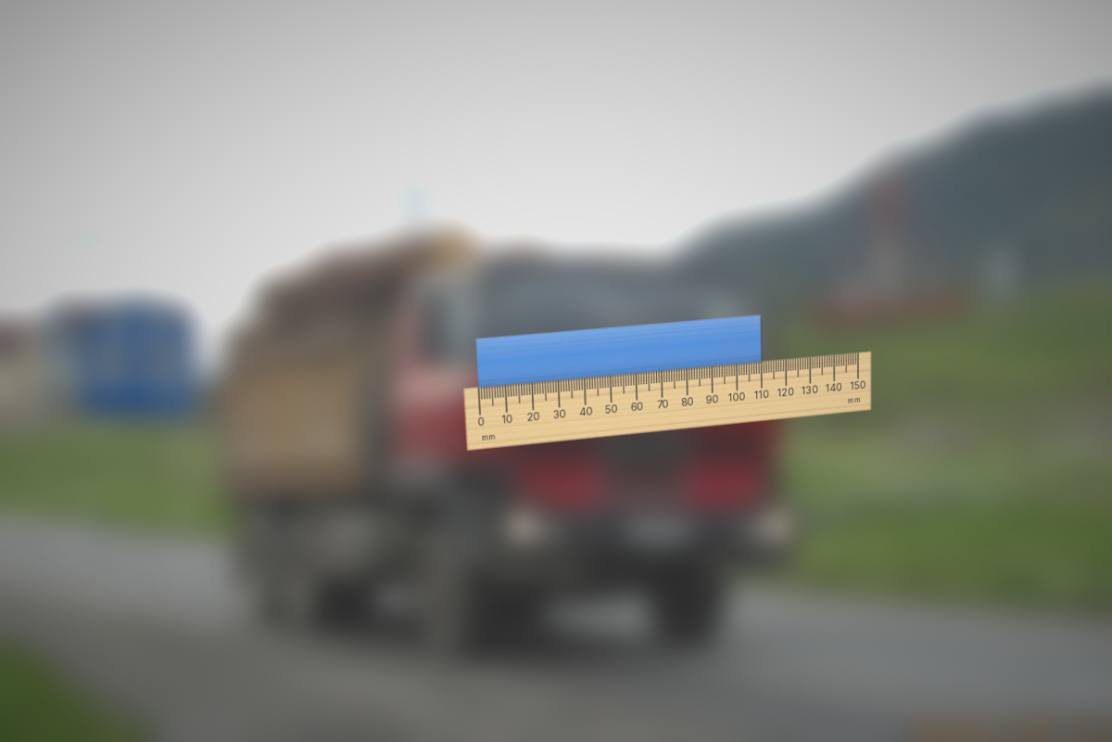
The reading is 110 mm
